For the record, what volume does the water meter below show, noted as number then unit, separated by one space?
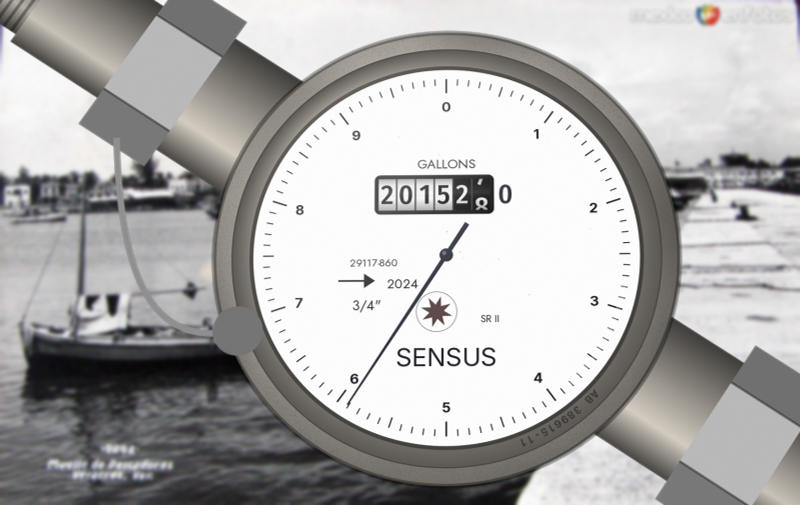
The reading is 2015275.9 gal
